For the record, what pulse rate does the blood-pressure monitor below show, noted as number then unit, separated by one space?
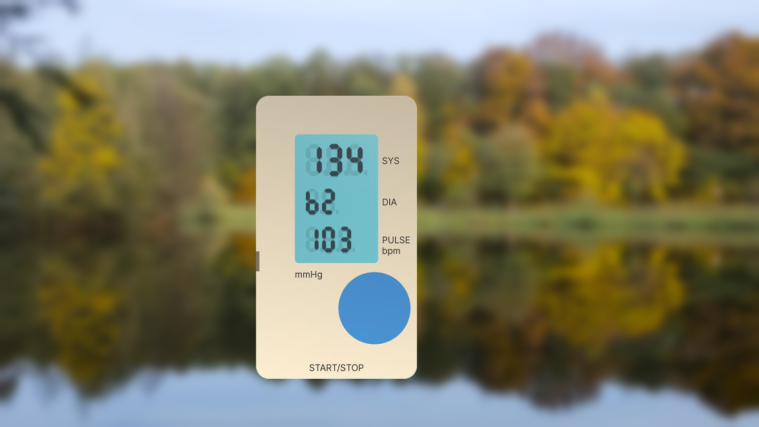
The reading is 103 bpm
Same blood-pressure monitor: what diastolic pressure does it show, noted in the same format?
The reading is 62 mmHg
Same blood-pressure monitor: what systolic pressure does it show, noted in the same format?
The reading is 134 mmHg
